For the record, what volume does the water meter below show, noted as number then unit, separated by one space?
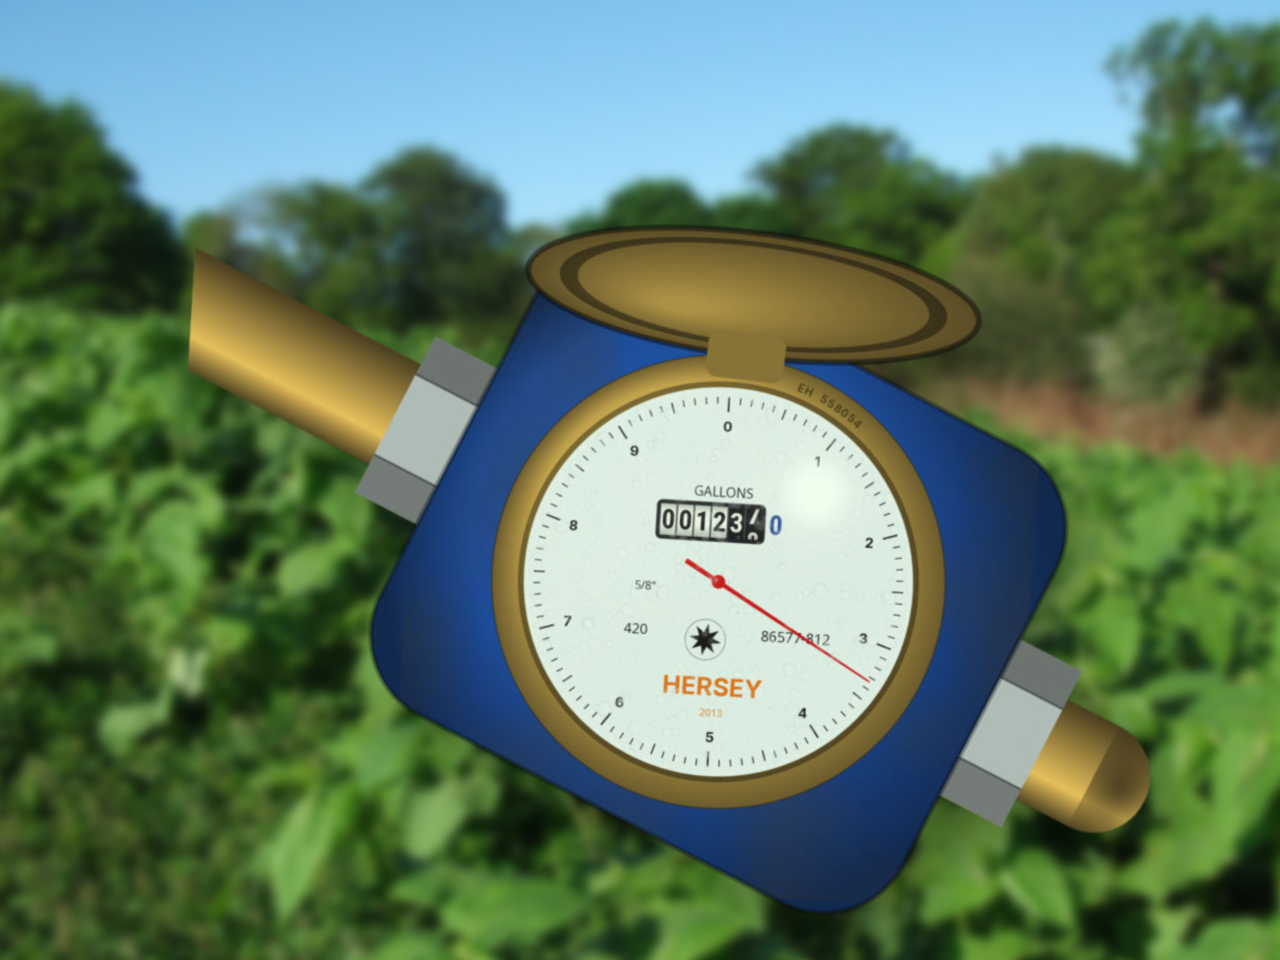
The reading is 12373.3 gal
